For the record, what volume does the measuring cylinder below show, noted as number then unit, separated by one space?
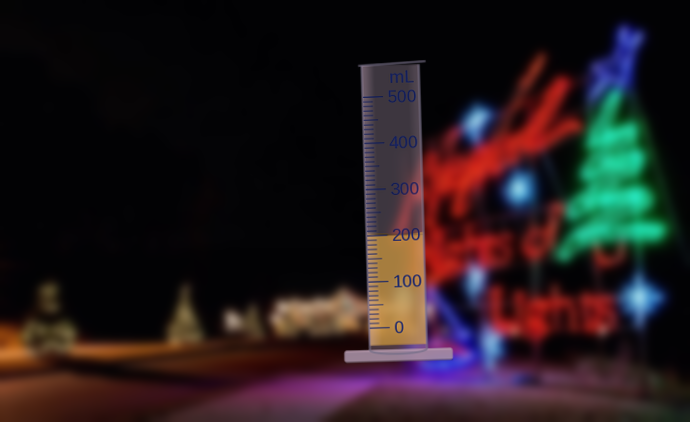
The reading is 200 mL
